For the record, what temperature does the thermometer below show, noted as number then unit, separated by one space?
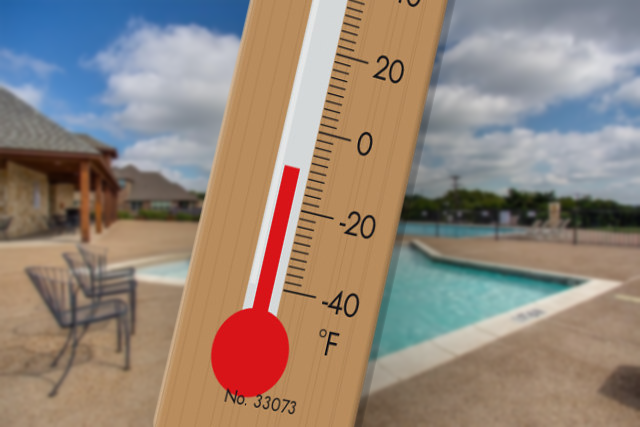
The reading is -10 °F
